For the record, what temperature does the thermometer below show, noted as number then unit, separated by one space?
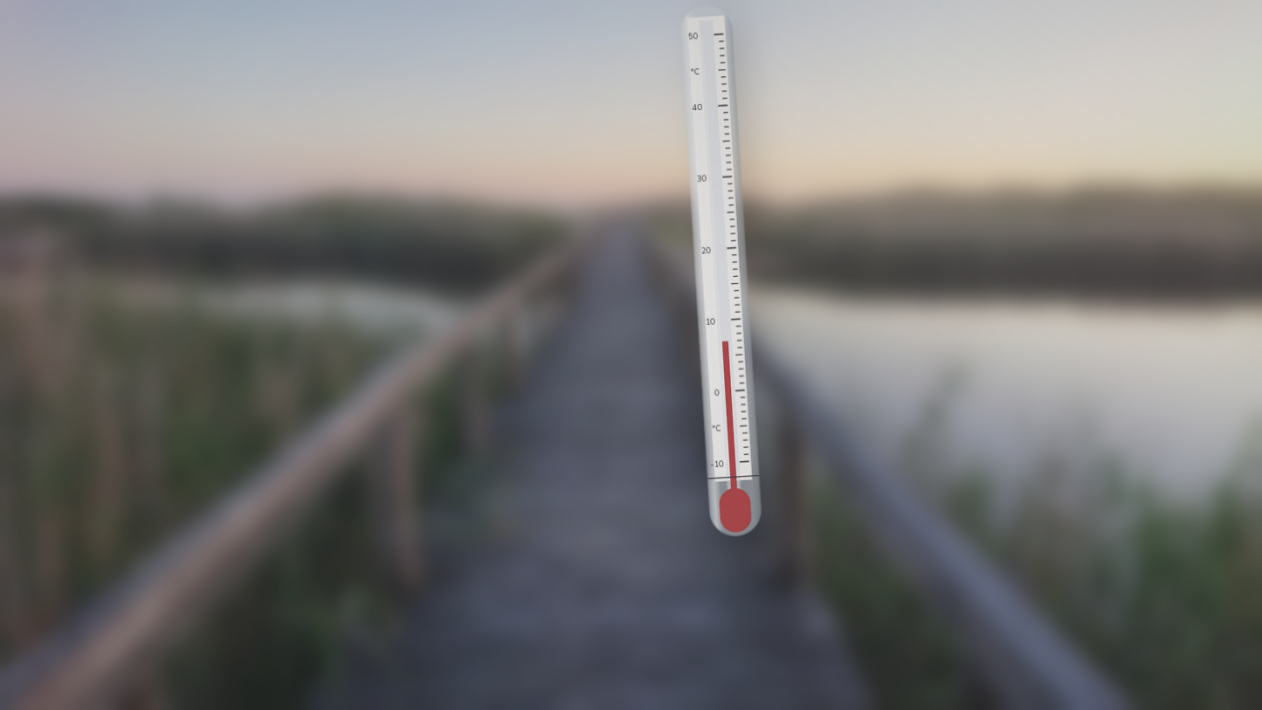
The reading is 7 °C
